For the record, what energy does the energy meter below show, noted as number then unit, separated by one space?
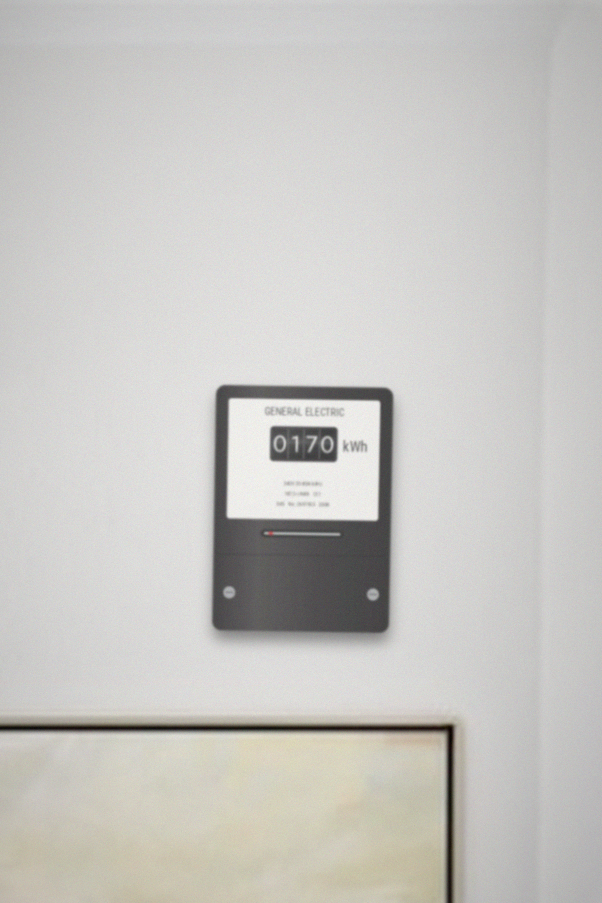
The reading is 170 kWh
